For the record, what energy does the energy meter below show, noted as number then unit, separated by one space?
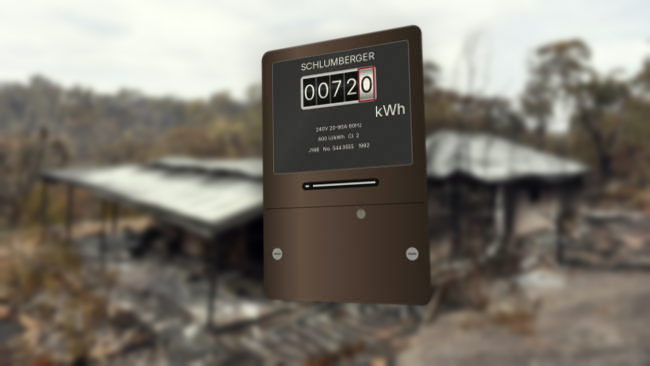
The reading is 72.0 kWh
